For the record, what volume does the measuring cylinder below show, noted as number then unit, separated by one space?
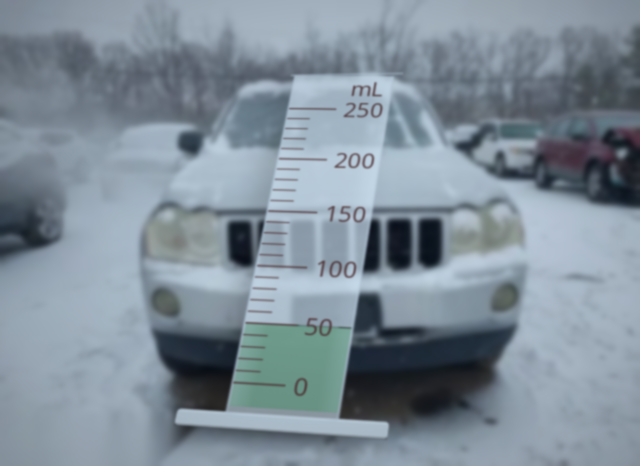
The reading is 50 mL
